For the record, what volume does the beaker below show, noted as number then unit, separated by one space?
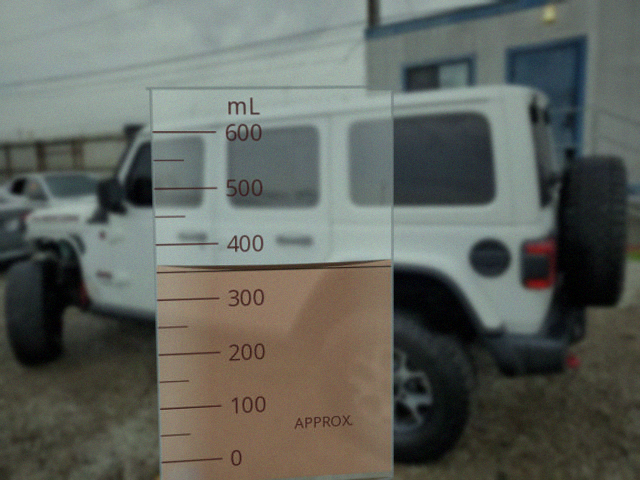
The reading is 350 mL
